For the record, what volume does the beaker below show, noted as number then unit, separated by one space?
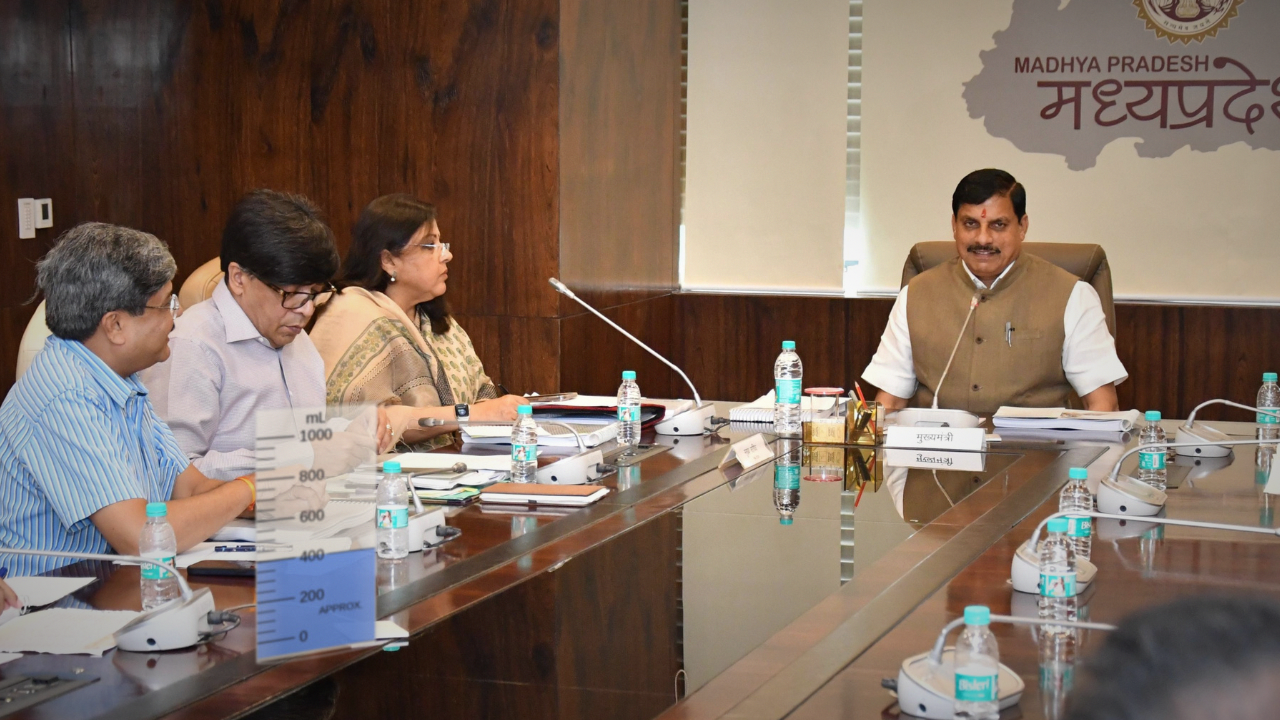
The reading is 400 mL
